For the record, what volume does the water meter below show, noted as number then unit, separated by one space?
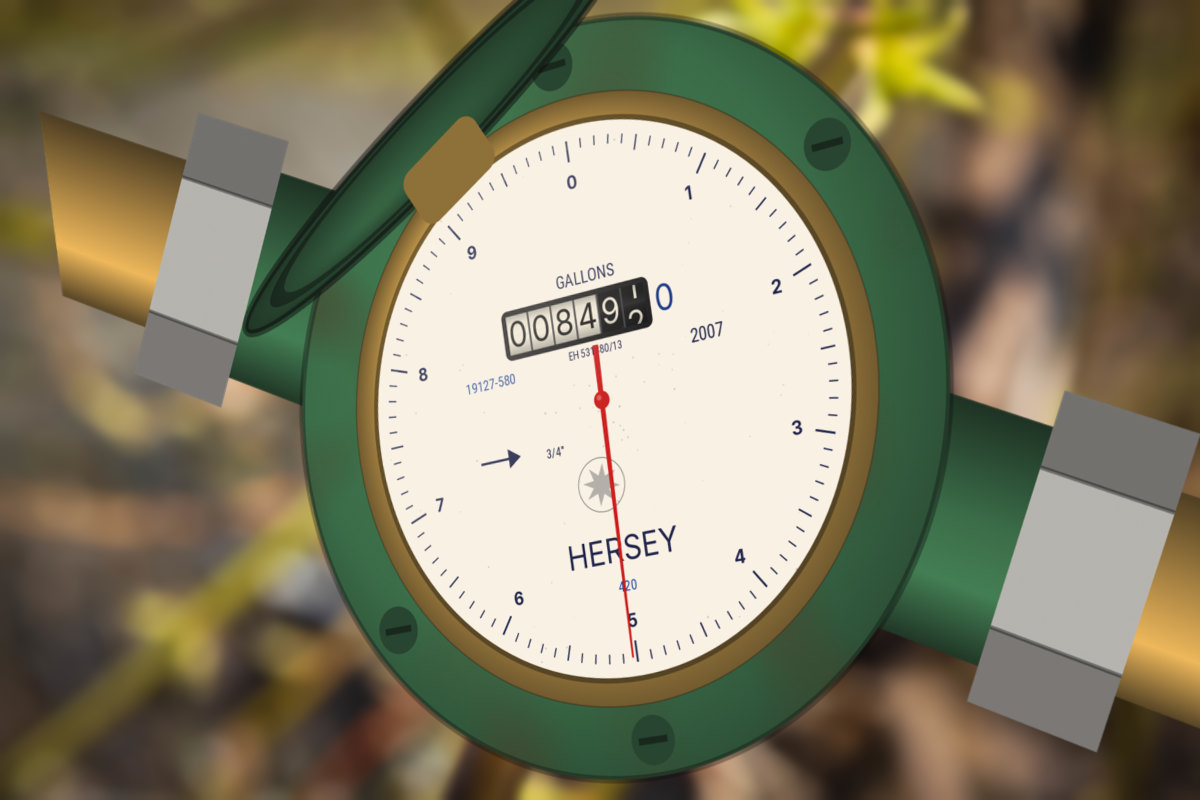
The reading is 84915.0 gal
